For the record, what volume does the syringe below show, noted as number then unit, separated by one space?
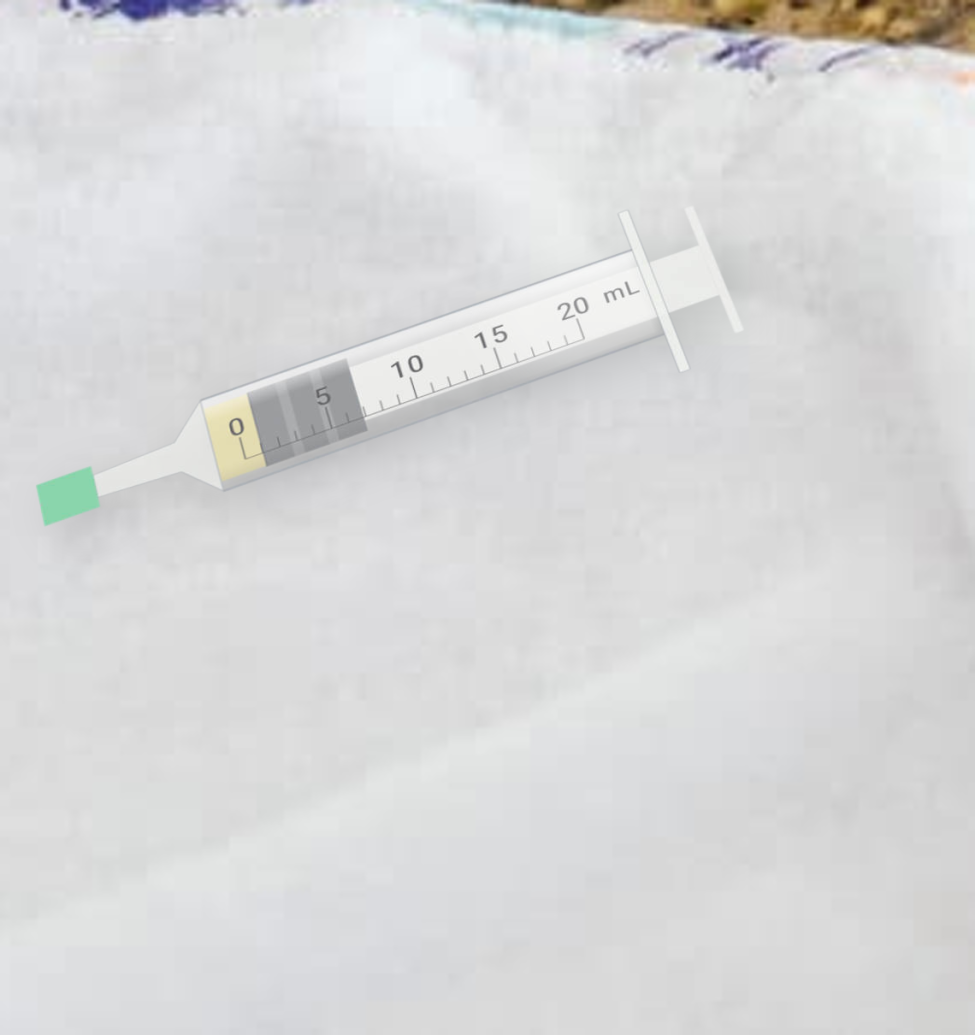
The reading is 1 mL
